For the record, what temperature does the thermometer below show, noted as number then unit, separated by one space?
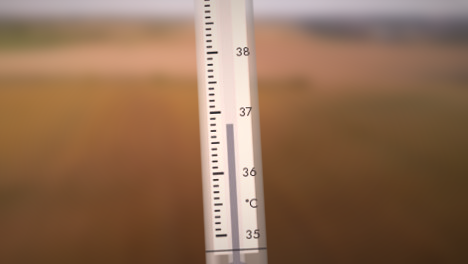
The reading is 36.8 °C
